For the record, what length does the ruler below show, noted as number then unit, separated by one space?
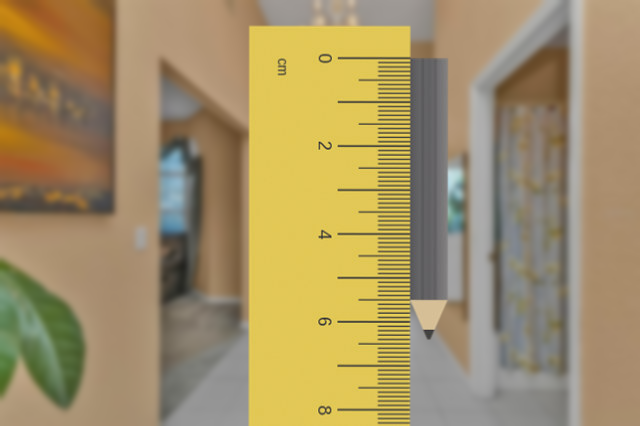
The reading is 6.4 cm
